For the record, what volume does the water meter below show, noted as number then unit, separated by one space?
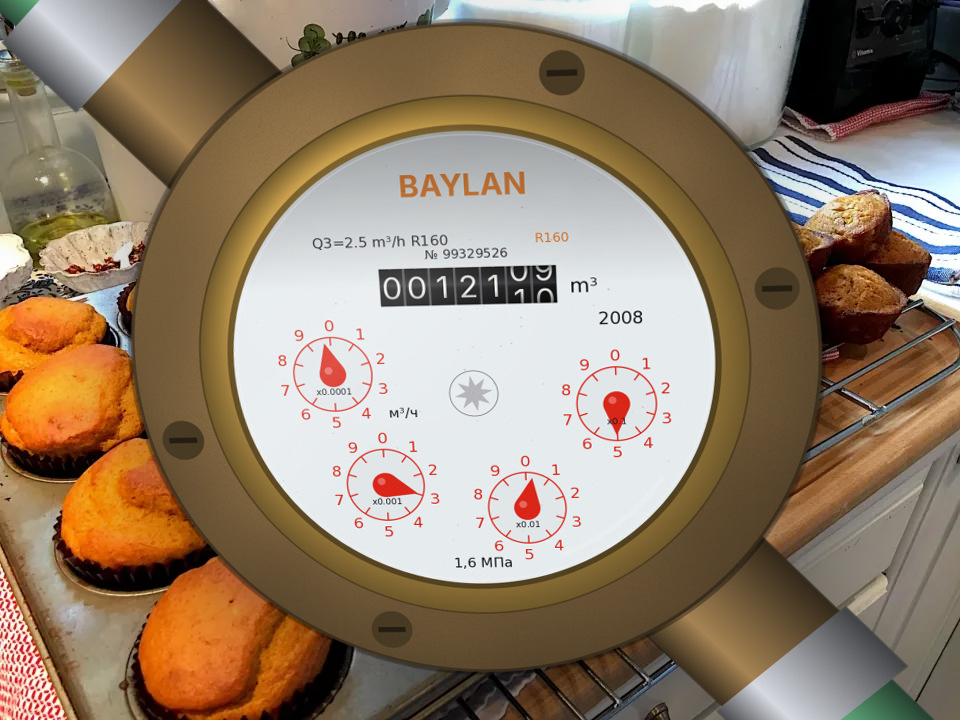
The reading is 12109.5029 m³
